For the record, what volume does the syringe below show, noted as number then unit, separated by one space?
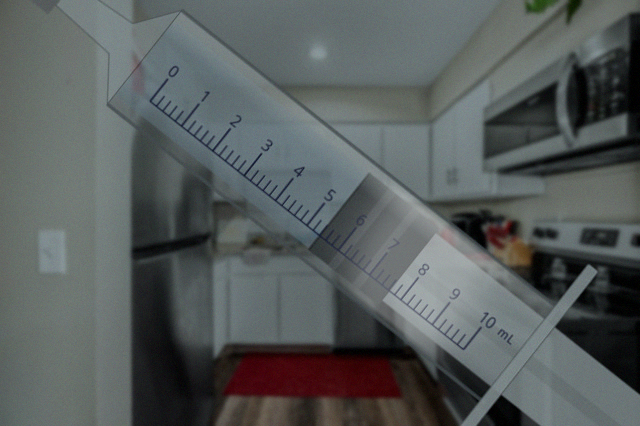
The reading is 5.4 mL
